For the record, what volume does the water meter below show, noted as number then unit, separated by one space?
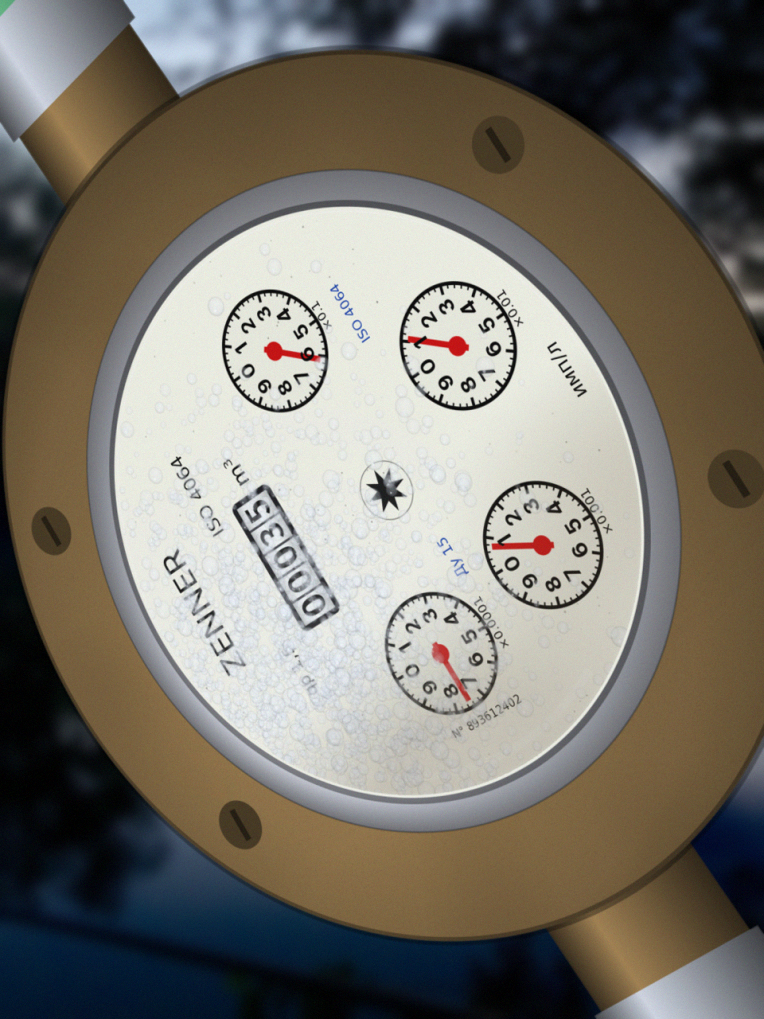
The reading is 35.6107 m³
